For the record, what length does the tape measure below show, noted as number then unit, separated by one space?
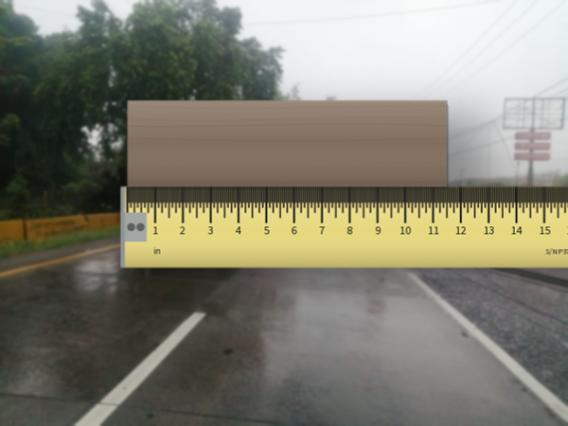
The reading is 11.5 in
